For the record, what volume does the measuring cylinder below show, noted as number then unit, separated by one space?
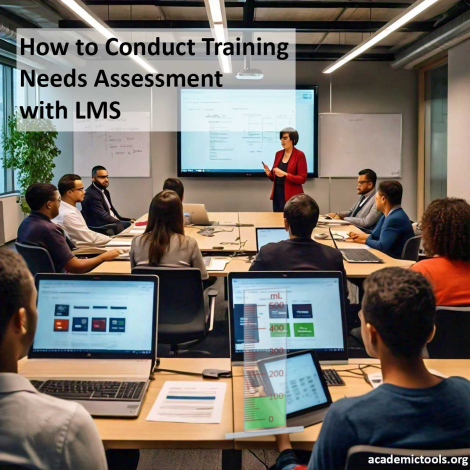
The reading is 100 mL
